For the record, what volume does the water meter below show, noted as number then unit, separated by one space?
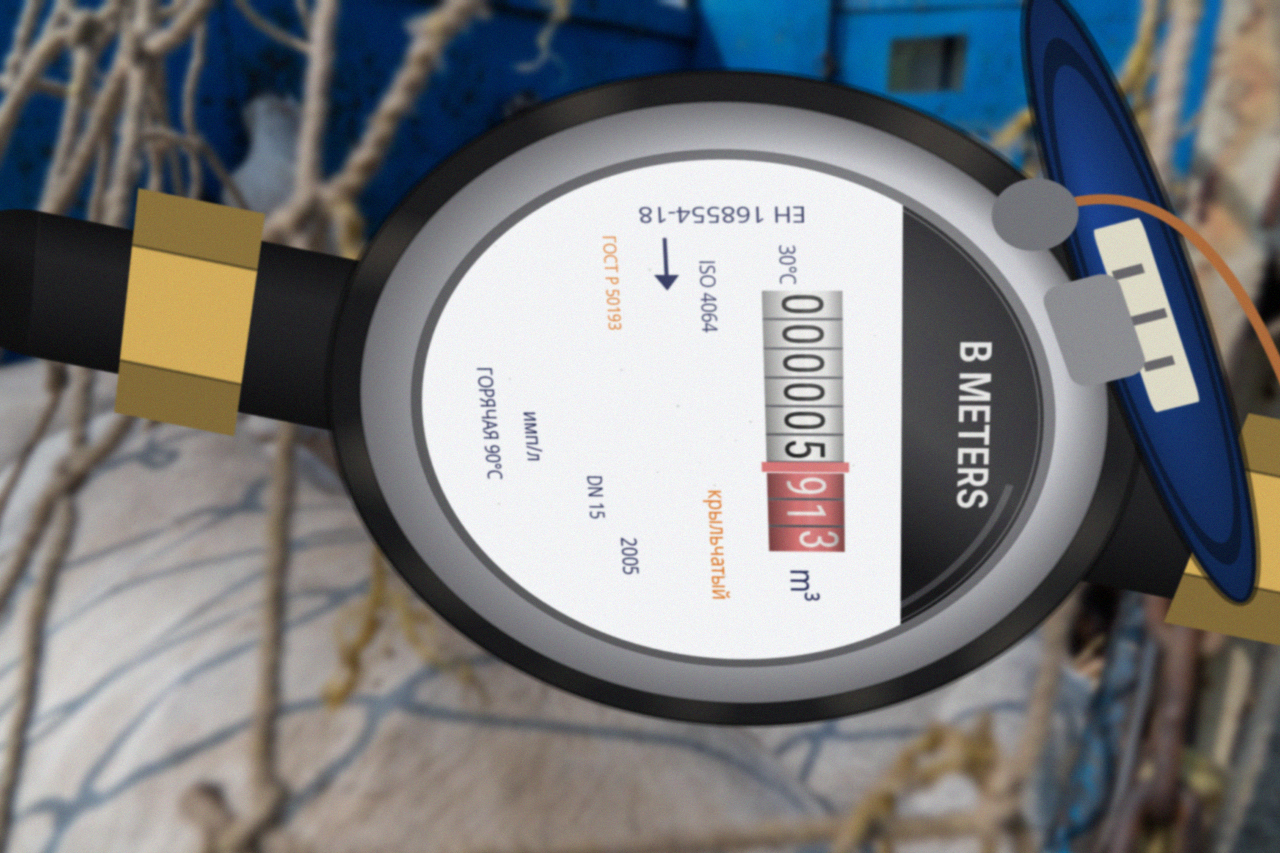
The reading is 5.913 m³
